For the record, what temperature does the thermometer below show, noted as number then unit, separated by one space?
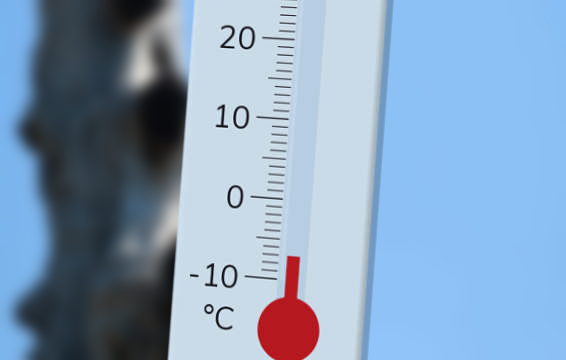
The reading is -7 °C
